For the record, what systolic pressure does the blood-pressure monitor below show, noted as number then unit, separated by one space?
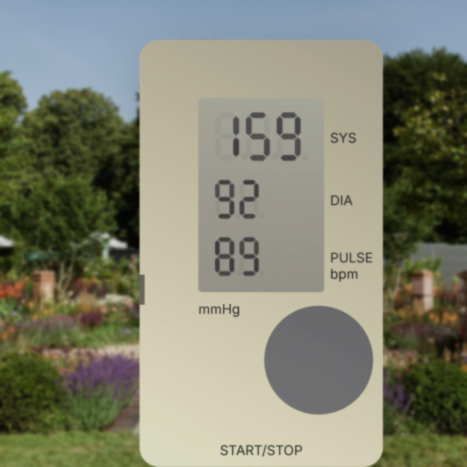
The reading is 159 mmHg
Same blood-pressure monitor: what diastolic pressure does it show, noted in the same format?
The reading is 92 mmHg
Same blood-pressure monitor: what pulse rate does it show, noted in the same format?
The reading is 89 bpm
